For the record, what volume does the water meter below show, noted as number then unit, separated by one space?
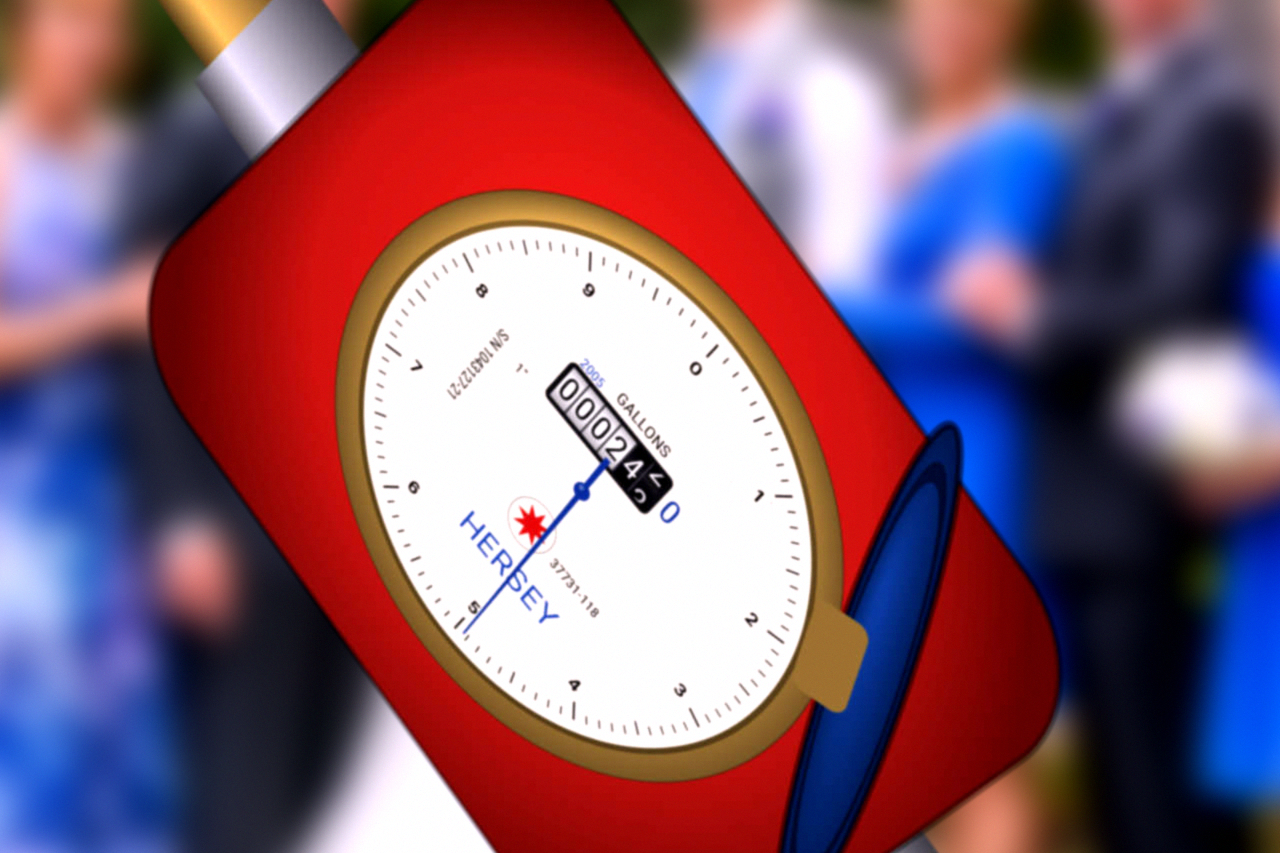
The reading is 2424.9 gal
